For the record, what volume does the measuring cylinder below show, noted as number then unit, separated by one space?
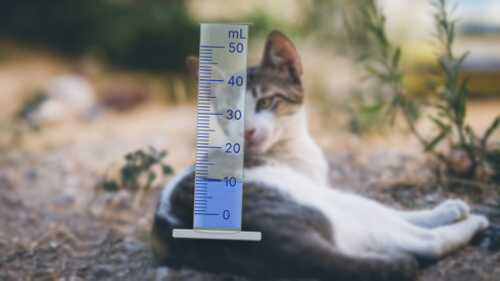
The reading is 10 mL
